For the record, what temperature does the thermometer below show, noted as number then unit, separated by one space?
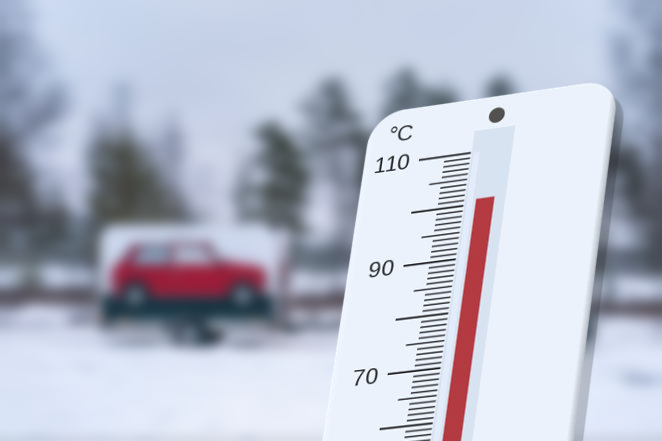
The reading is 101 °C
